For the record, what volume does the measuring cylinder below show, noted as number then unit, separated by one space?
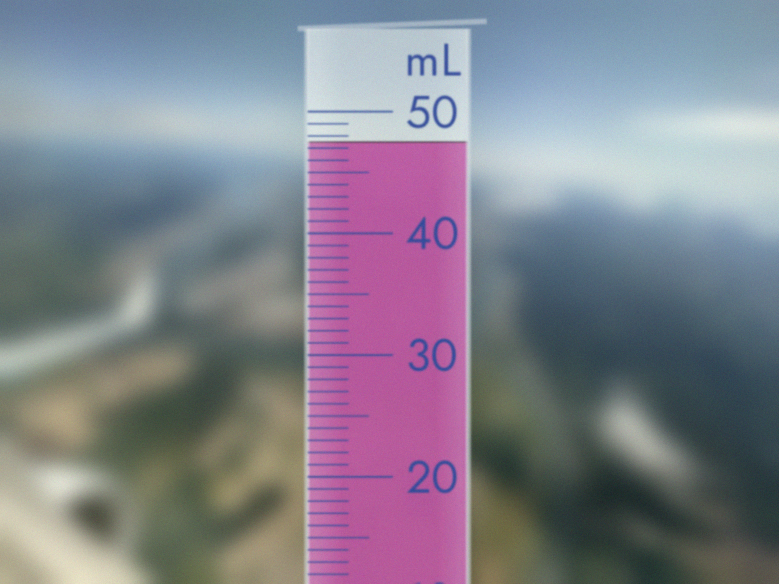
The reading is 47.5 mL
